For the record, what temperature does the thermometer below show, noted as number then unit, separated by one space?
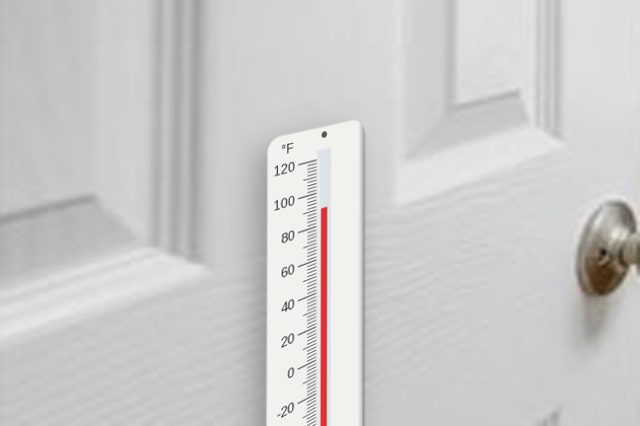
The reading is 90 °F
